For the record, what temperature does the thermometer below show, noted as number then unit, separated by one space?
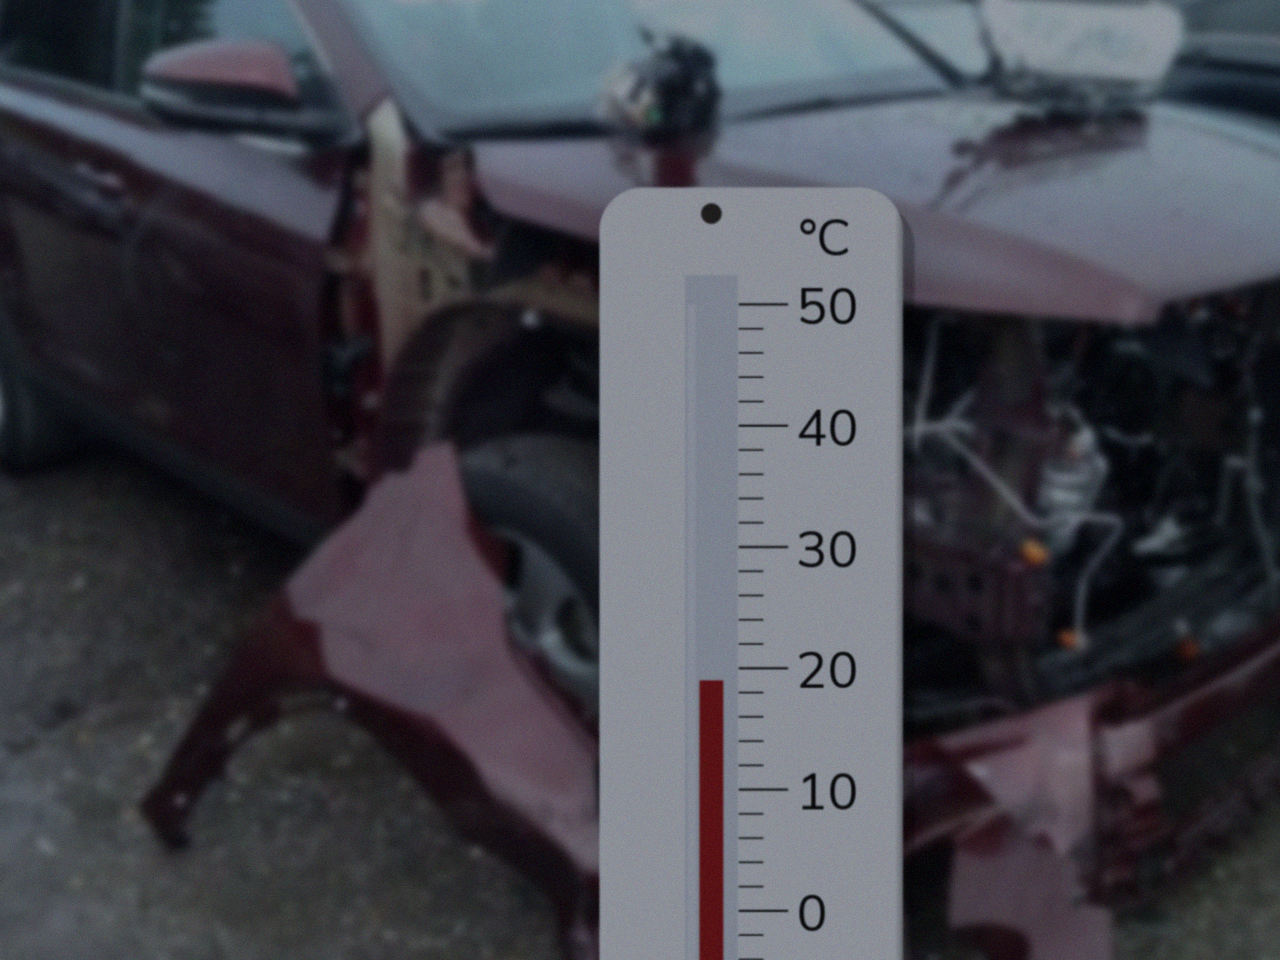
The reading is 19 °C
